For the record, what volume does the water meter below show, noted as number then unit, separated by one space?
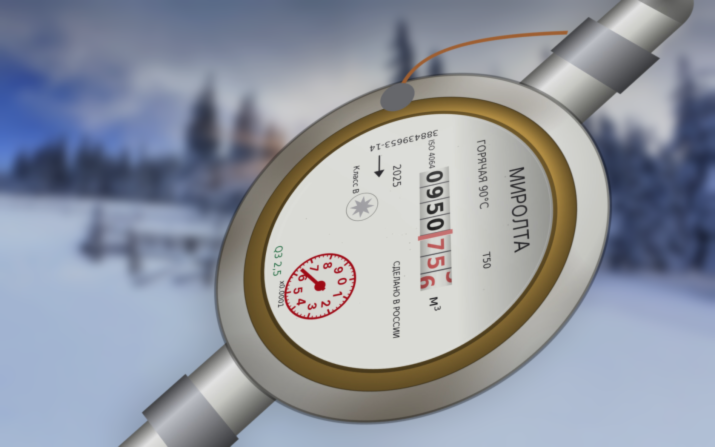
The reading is 950.7556 m³
